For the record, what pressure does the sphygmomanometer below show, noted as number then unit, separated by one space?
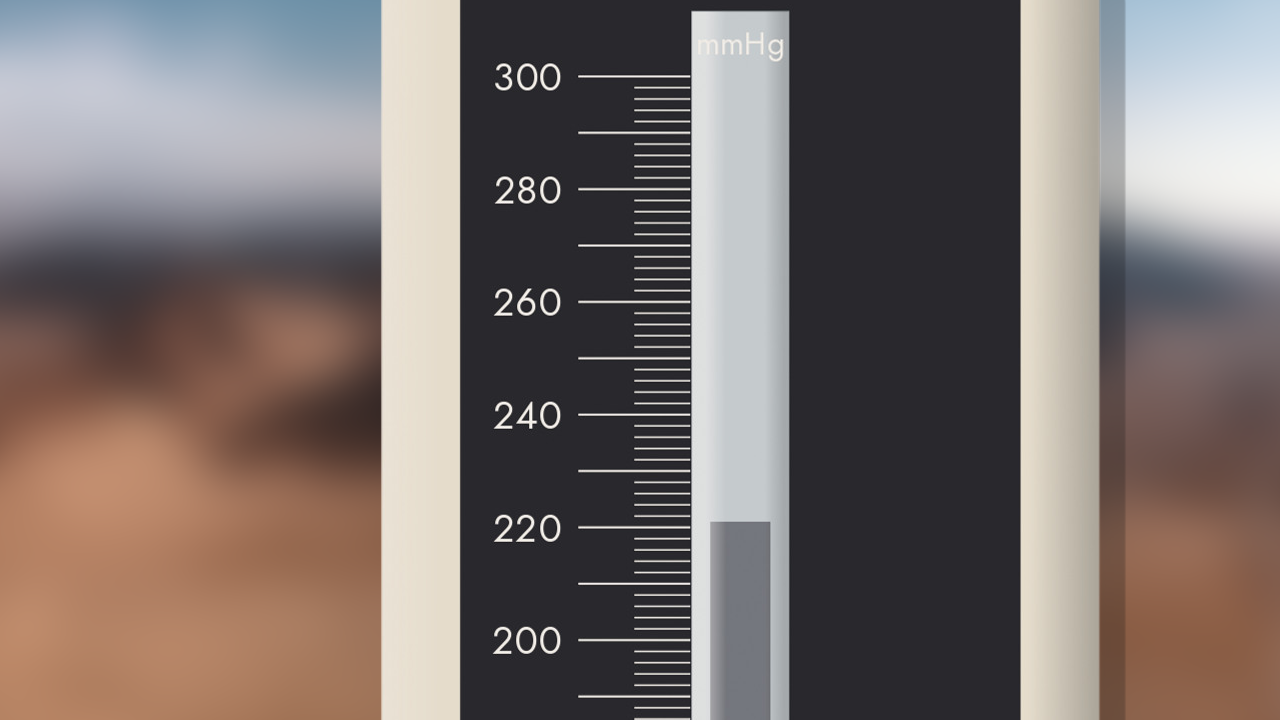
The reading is 221 mmHg
